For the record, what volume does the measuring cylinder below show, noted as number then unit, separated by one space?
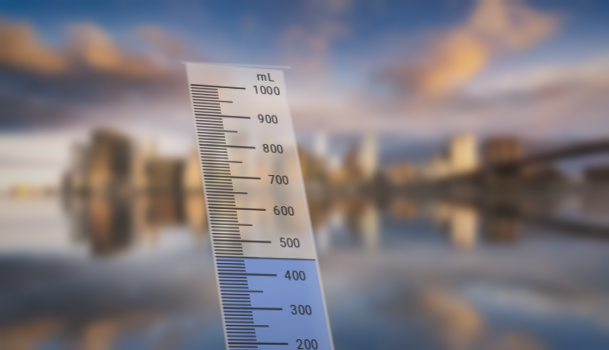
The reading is 450 mL
